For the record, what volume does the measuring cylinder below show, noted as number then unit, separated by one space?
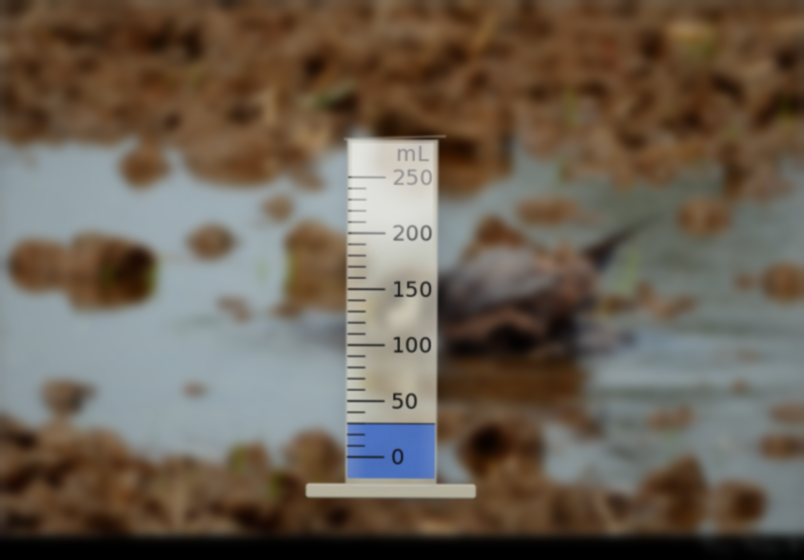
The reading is 30 mL
